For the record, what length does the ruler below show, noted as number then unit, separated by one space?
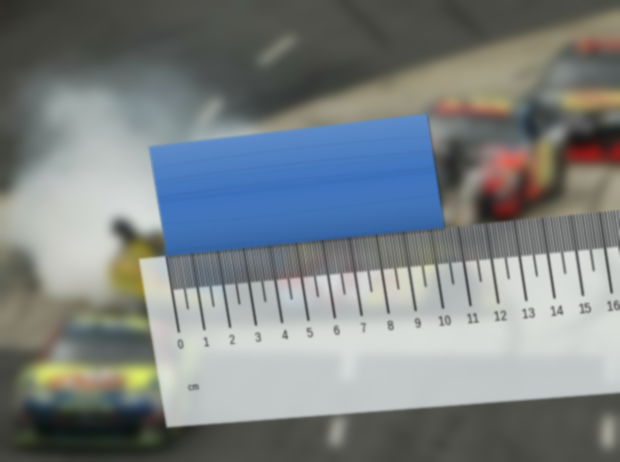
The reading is 10.5 cm
